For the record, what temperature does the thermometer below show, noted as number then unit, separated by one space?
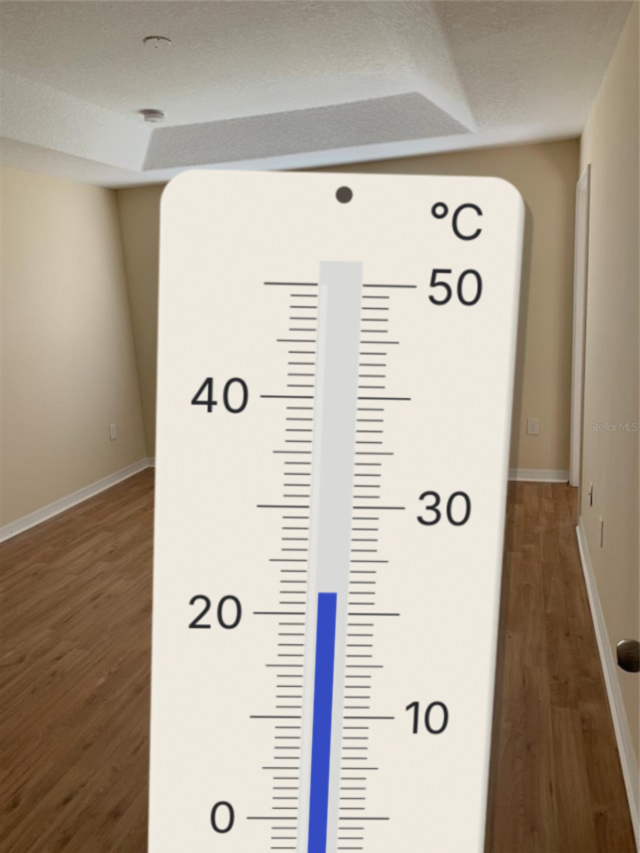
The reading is 22 °C
